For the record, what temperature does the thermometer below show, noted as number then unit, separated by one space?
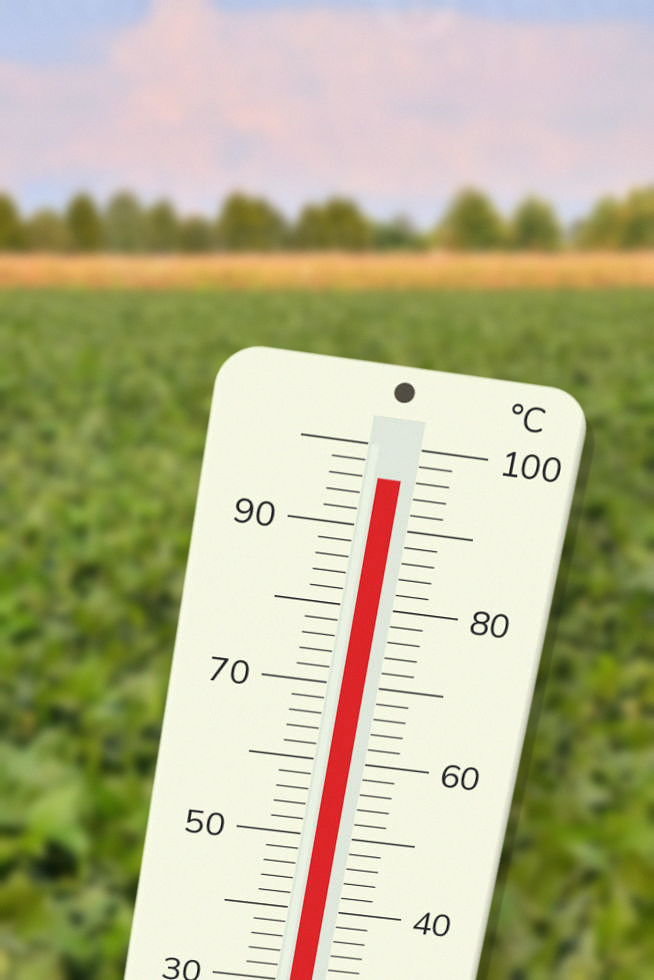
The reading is 96 °C
